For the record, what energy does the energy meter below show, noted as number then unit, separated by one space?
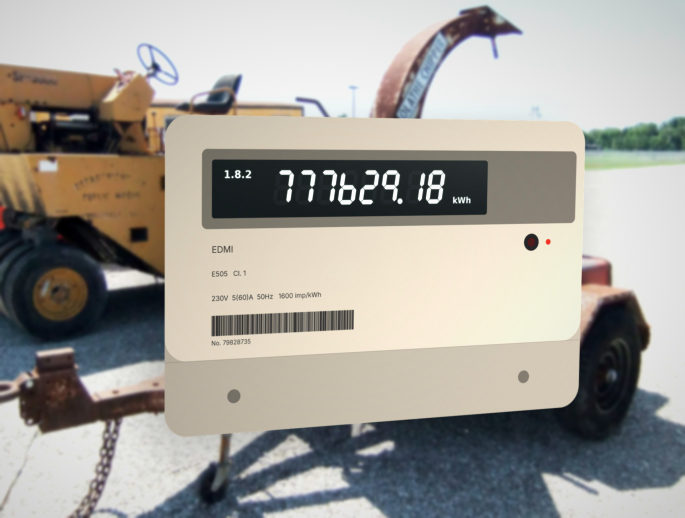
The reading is 777629.18 kWh
